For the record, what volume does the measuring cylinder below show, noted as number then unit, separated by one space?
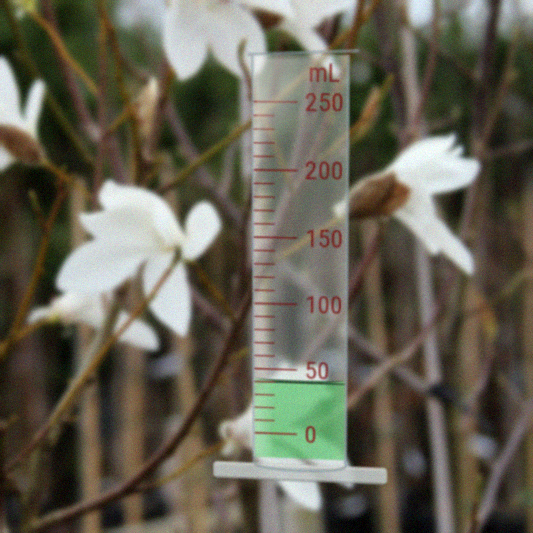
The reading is 40 mL
